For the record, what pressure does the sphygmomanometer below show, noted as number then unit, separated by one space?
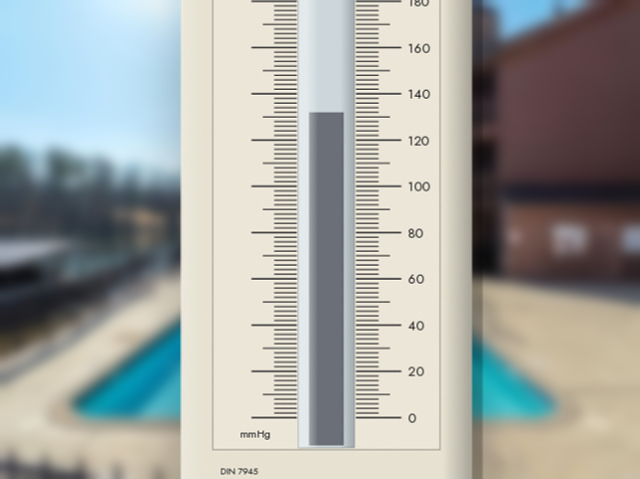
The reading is 132 mmHg
